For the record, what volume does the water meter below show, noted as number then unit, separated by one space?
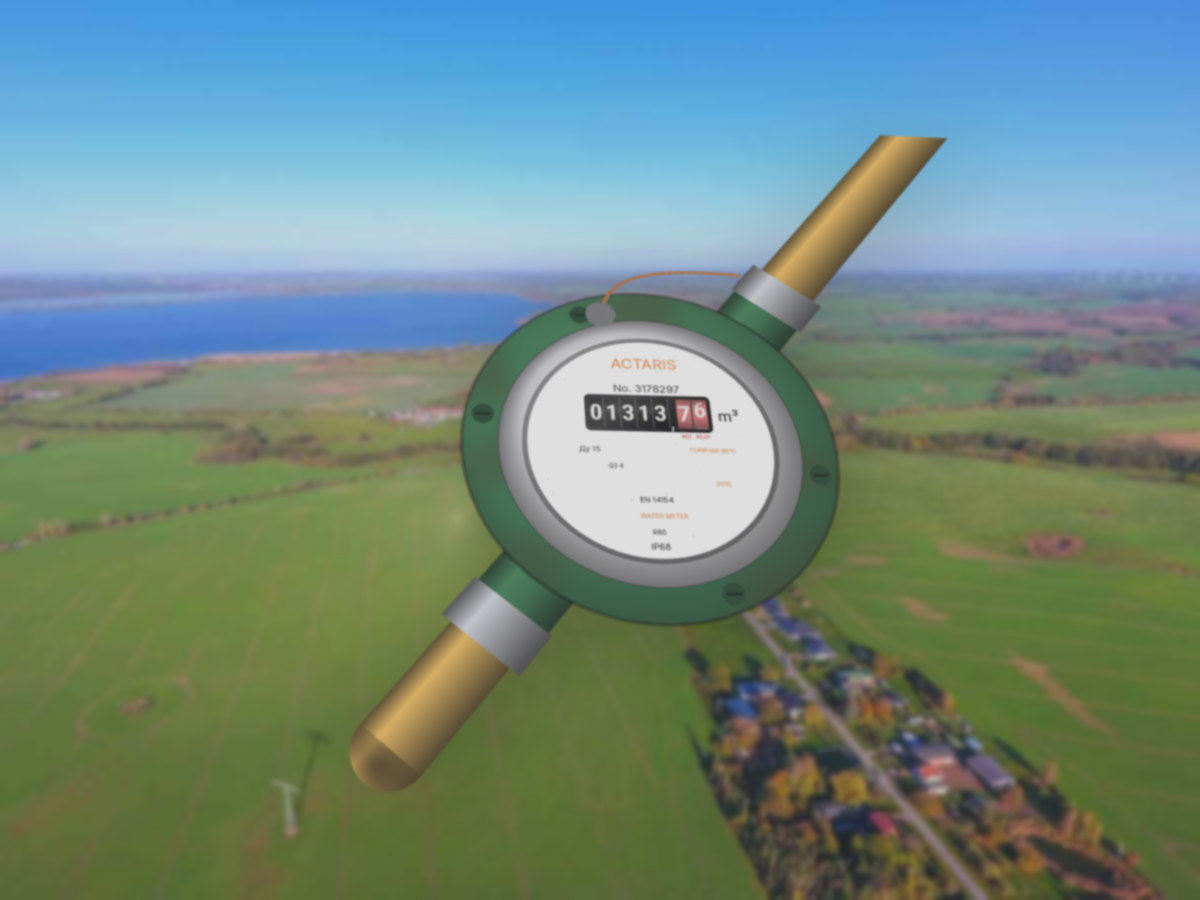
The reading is 1313.76 m³
